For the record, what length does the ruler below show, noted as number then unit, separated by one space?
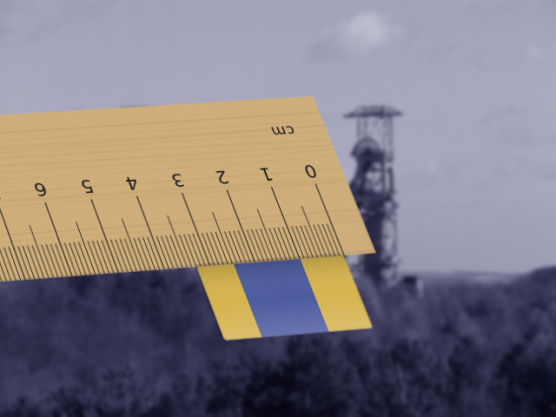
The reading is 3.3 cm
